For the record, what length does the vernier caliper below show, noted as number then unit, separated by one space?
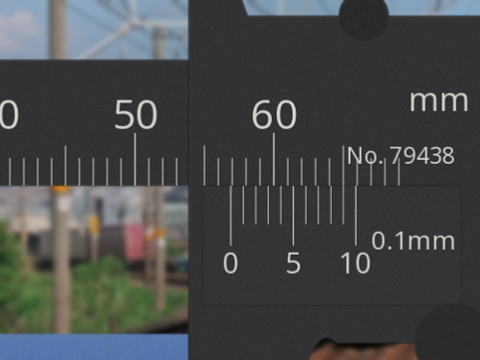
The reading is 56.9 mm
